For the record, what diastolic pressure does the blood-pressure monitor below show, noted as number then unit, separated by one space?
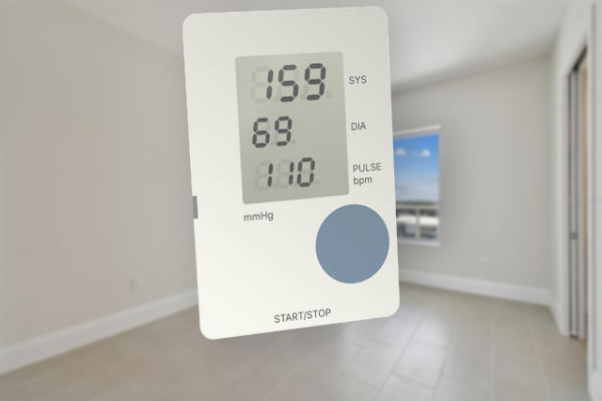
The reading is 69 mmHg
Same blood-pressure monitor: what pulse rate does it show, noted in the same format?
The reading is 110 bpm
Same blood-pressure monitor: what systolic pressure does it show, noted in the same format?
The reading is 159 mmHg
